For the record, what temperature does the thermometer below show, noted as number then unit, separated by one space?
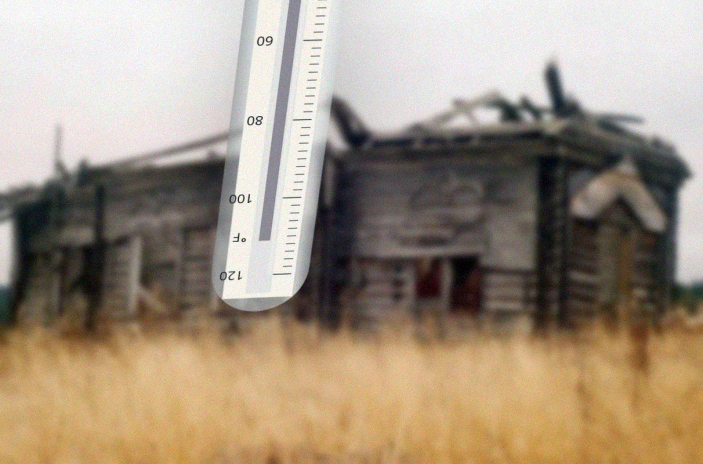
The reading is 111 °F
